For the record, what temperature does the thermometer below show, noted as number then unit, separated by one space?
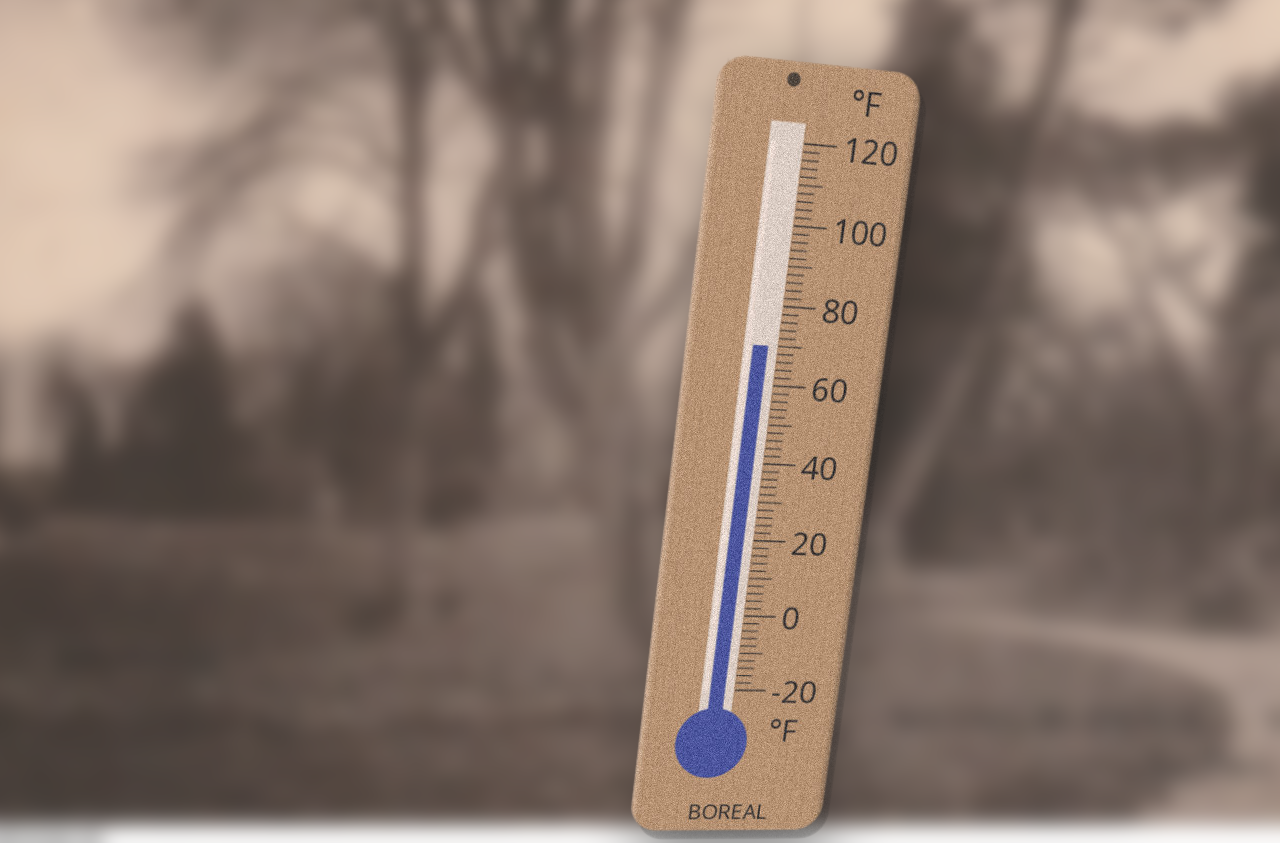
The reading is 70 °F
